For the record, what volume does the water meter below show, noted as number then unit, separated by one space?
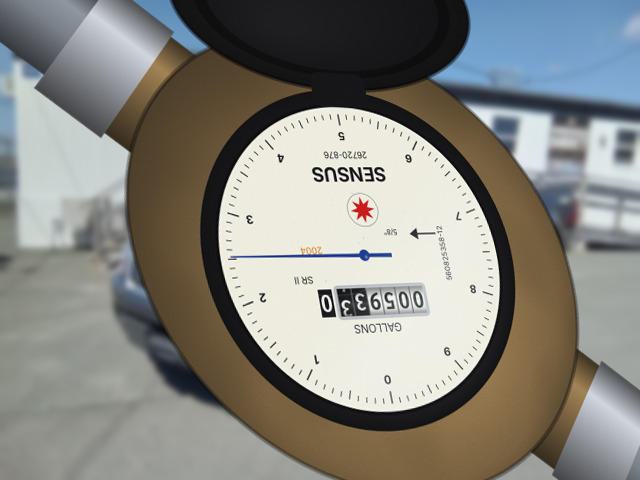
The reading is 59332.5 gal
